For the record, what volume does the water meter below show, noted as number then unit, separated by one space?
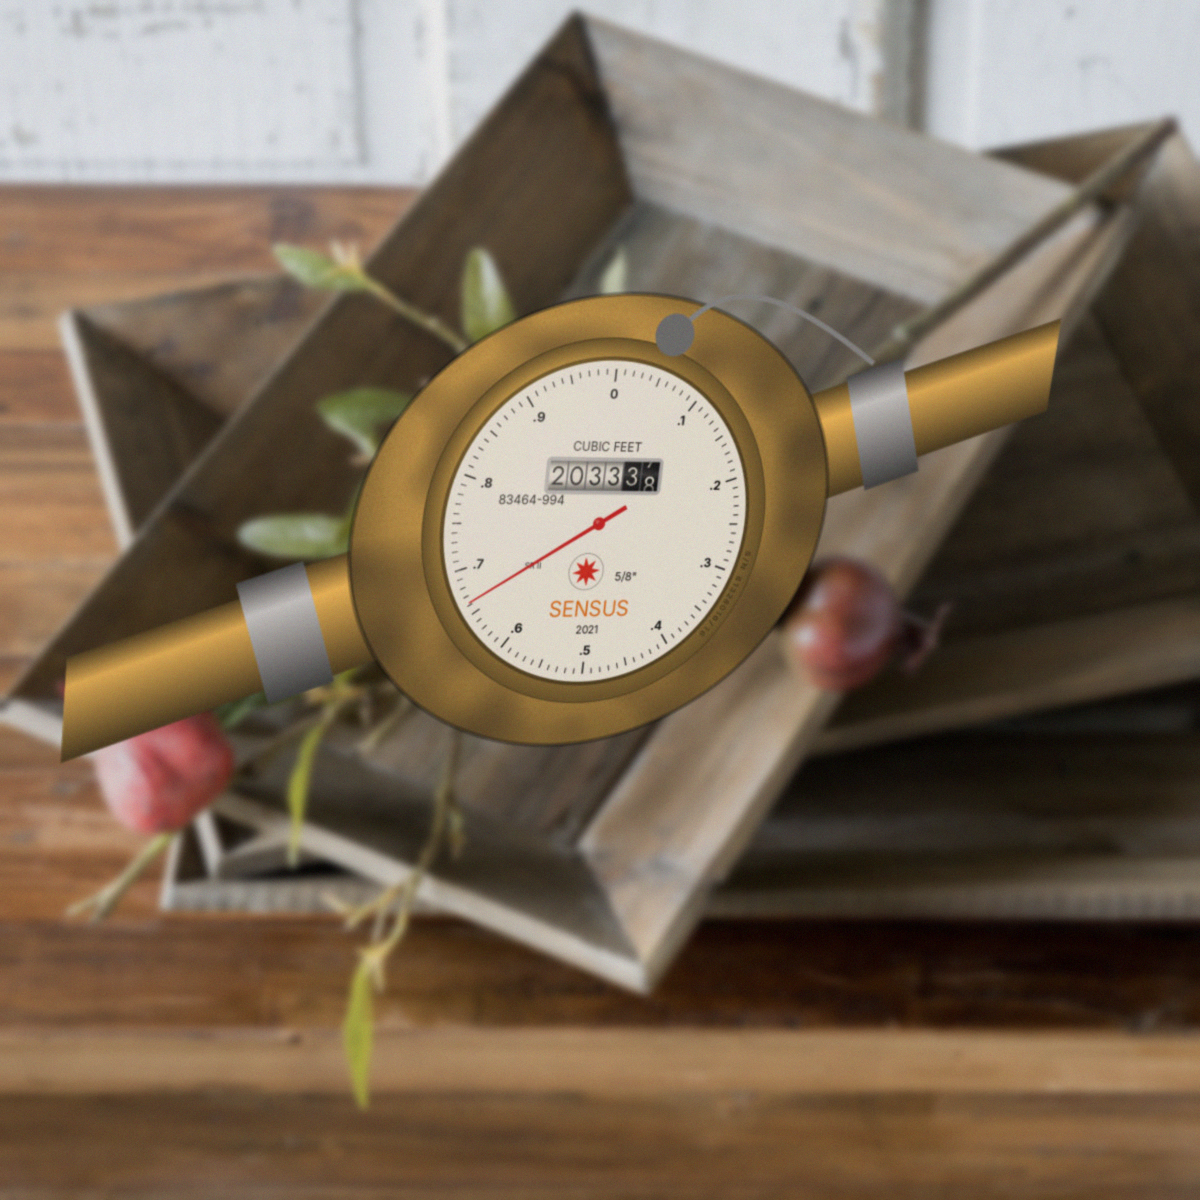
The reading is 203337.66 ft³
